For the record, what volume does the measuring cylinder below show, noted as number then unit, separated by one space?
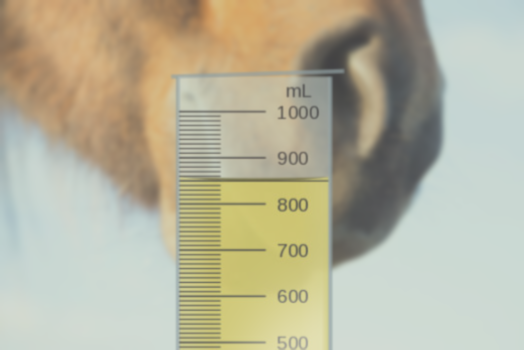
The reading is 850 mL
